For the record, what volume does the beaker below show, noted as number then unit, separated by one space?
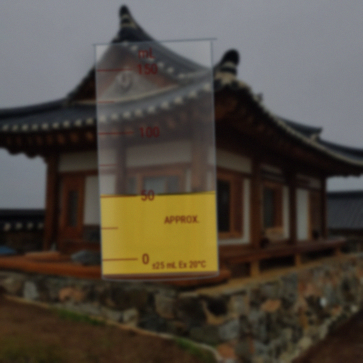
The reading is 50 mL
